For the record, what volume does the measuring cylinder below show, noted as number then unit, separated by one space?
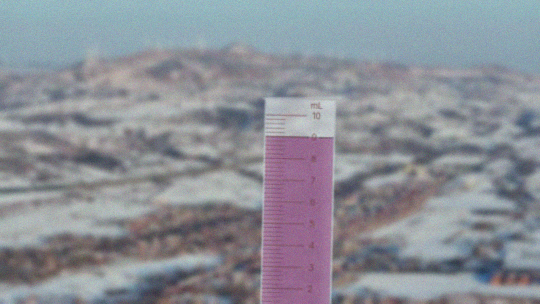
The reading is 9 mL
